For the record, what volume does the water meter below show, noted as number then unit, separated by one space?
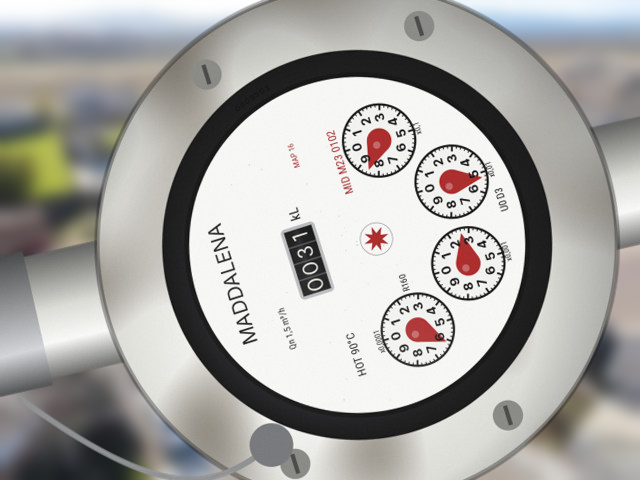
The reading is 31.8526 kL
